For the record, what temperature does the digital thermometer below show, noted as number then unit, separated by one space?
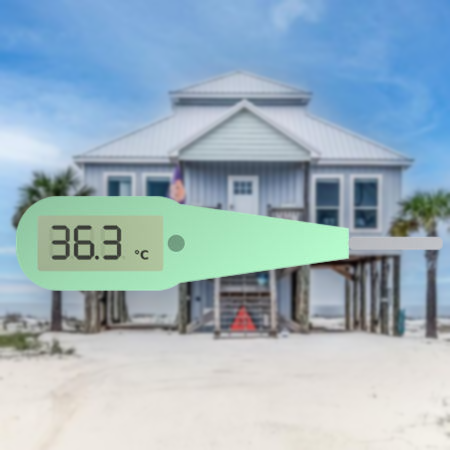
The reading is 36.3 °C
